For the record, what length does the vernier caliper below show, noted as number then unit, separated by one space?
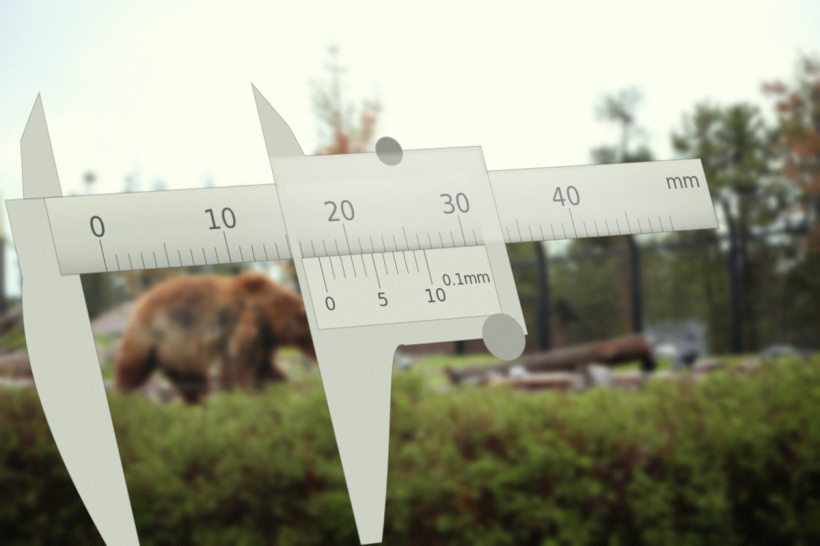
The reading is 17.3 mm
